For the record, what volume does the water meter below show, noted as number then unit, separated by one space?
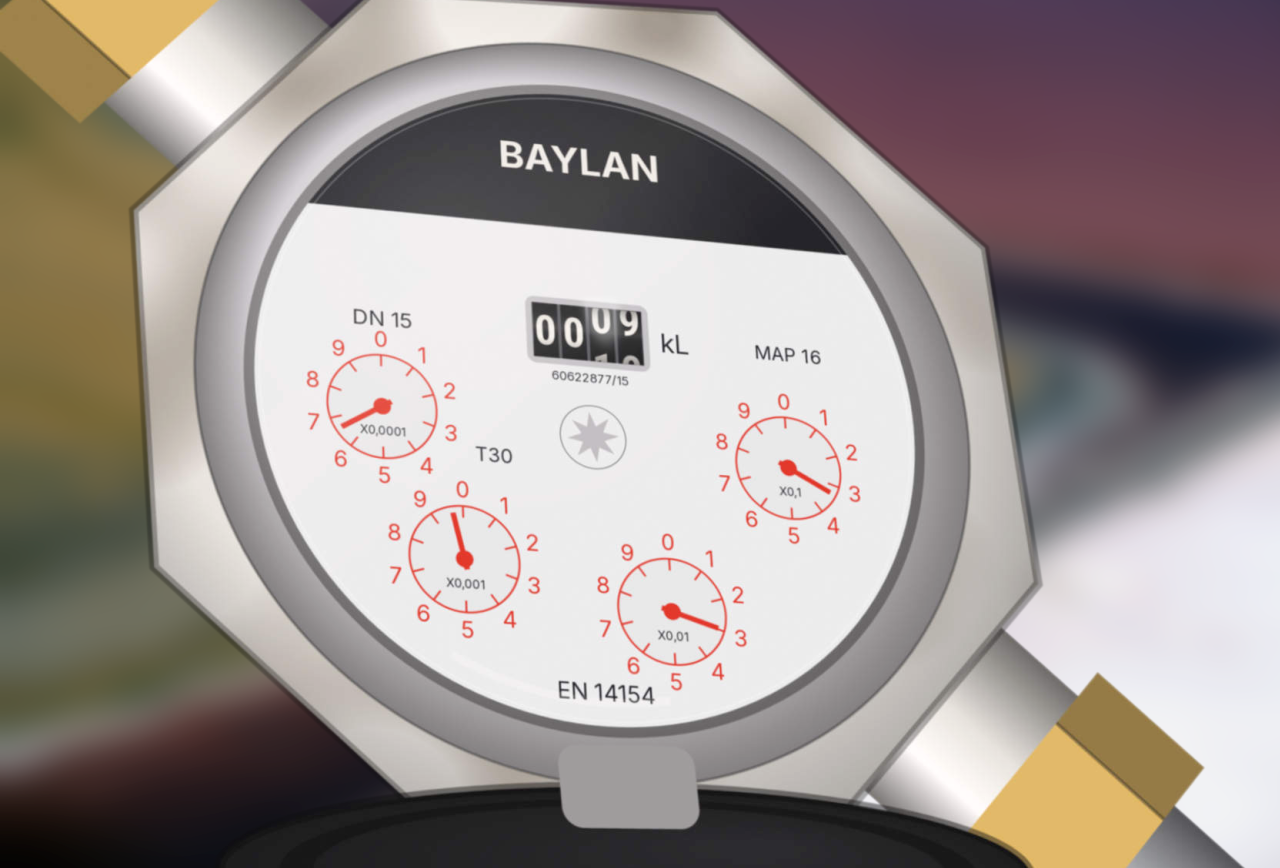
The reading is 9.3296 kL
